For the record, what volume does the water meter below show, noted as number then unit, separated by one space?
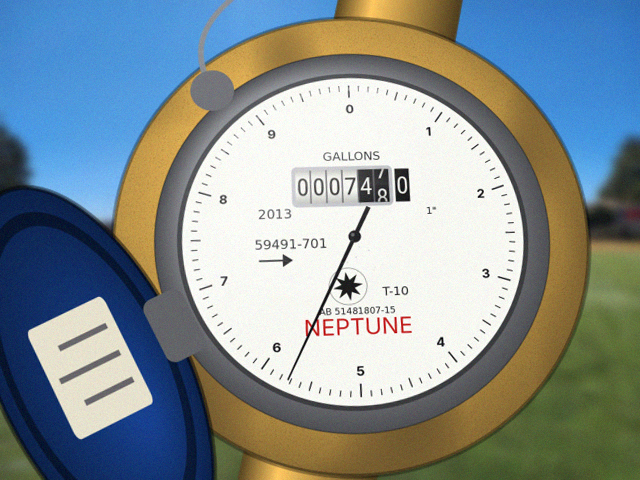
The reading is 7475.7 gal
